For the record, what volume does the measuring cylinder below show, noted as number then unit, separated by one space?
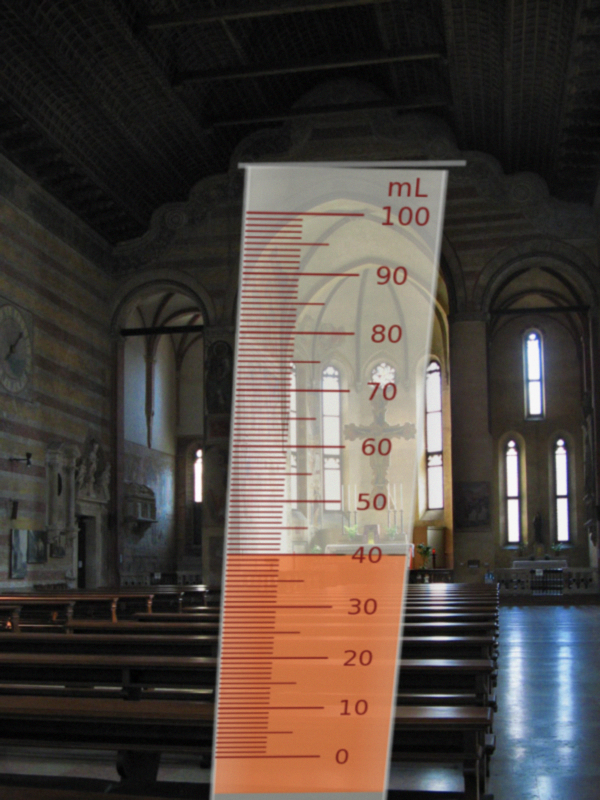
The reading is 40 mL
